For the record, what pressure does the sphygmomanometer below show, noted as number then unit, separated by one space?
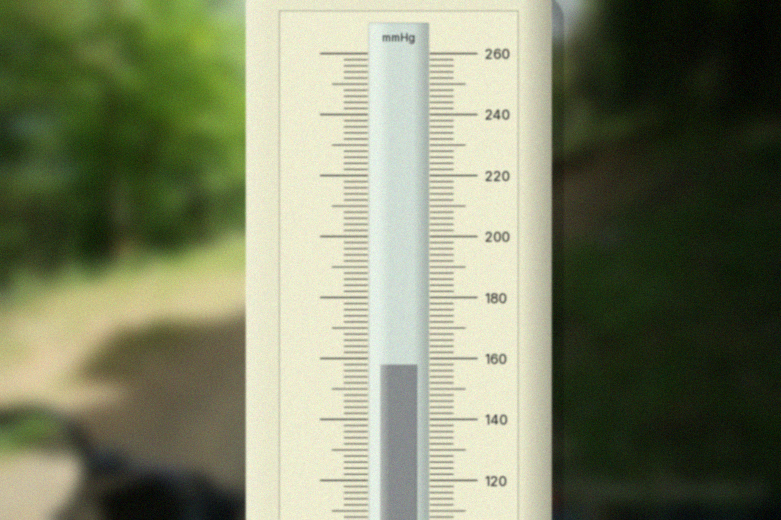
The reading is 158 mmHg
